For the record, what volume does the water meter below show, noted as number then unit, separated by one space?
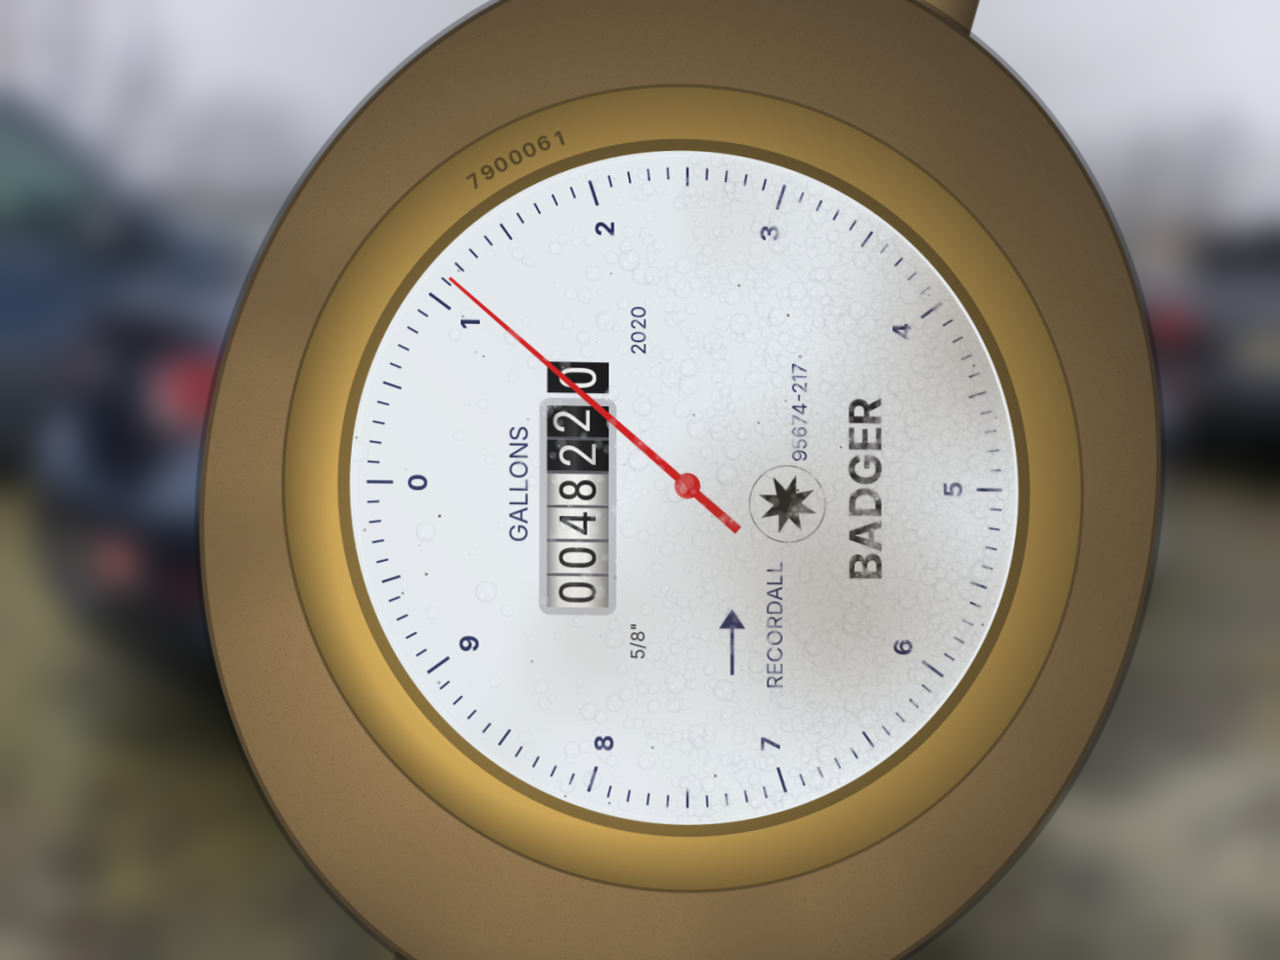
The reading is 48221.1 gal
